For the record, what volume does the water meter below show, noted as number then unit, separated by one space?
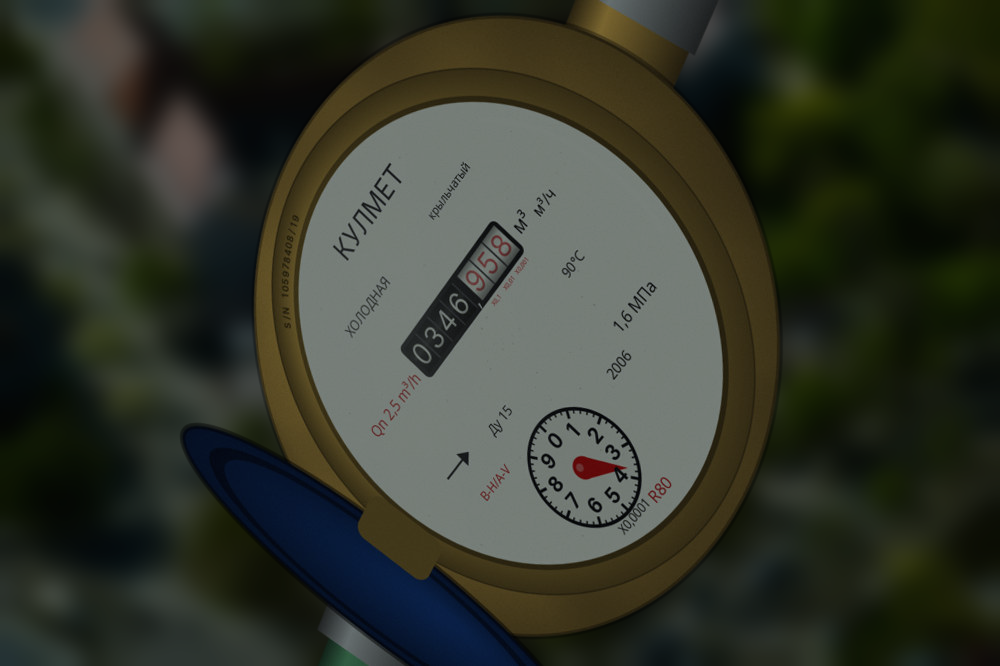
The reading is 346.9583 m³
